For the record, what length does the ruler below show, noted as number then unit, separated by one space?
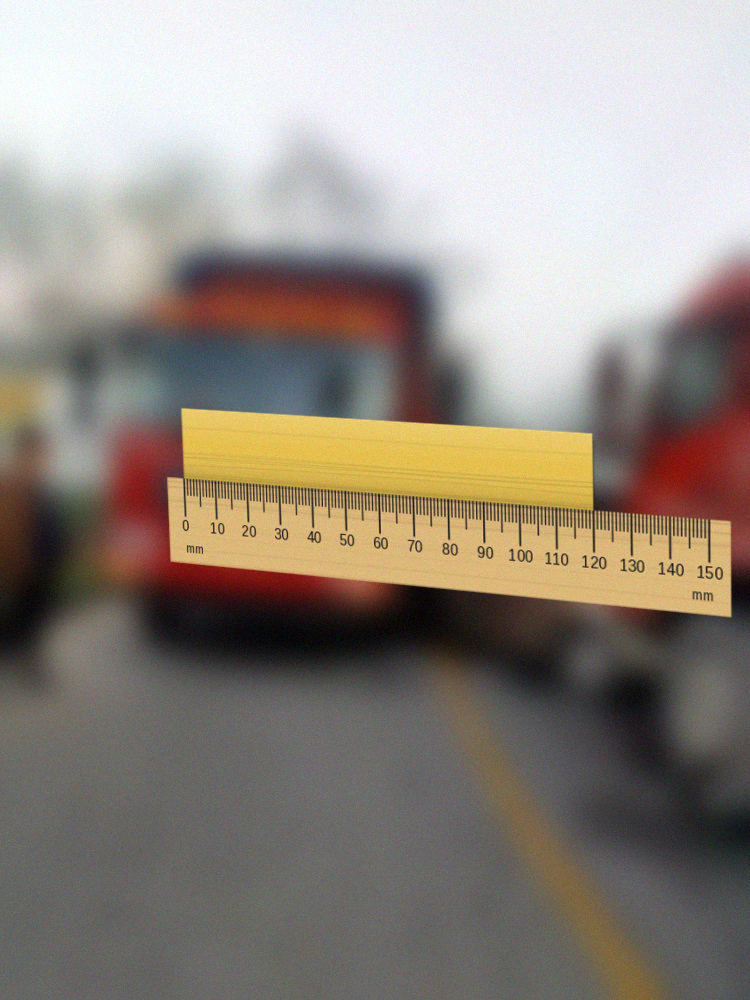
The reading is 120 mm
